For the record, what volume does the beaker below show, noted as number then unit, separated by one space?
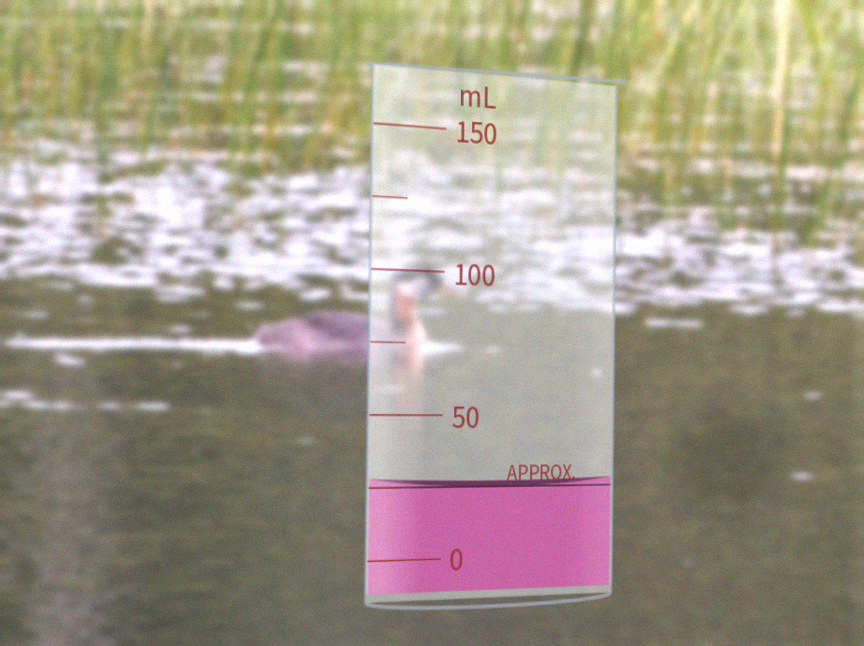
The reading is 25 mL
